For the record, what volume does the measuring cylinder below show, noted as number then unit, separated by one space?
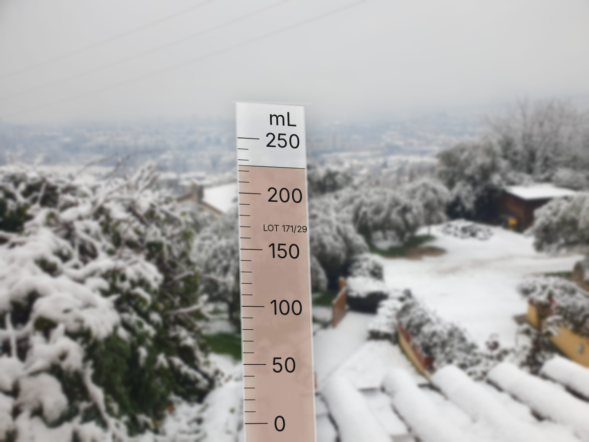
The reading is 225 mL
